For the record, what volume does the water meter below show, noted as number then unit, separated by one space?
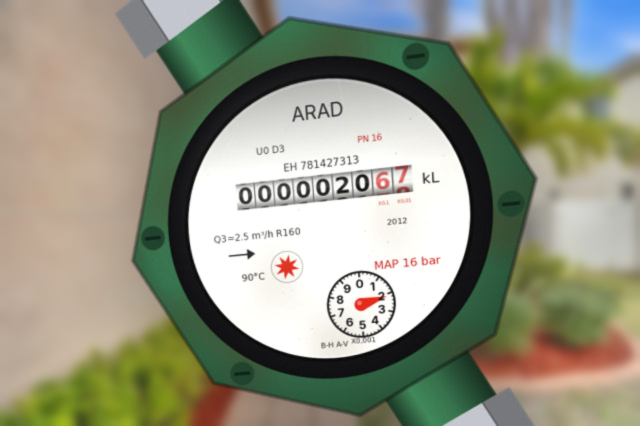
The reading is 20.672 kL
